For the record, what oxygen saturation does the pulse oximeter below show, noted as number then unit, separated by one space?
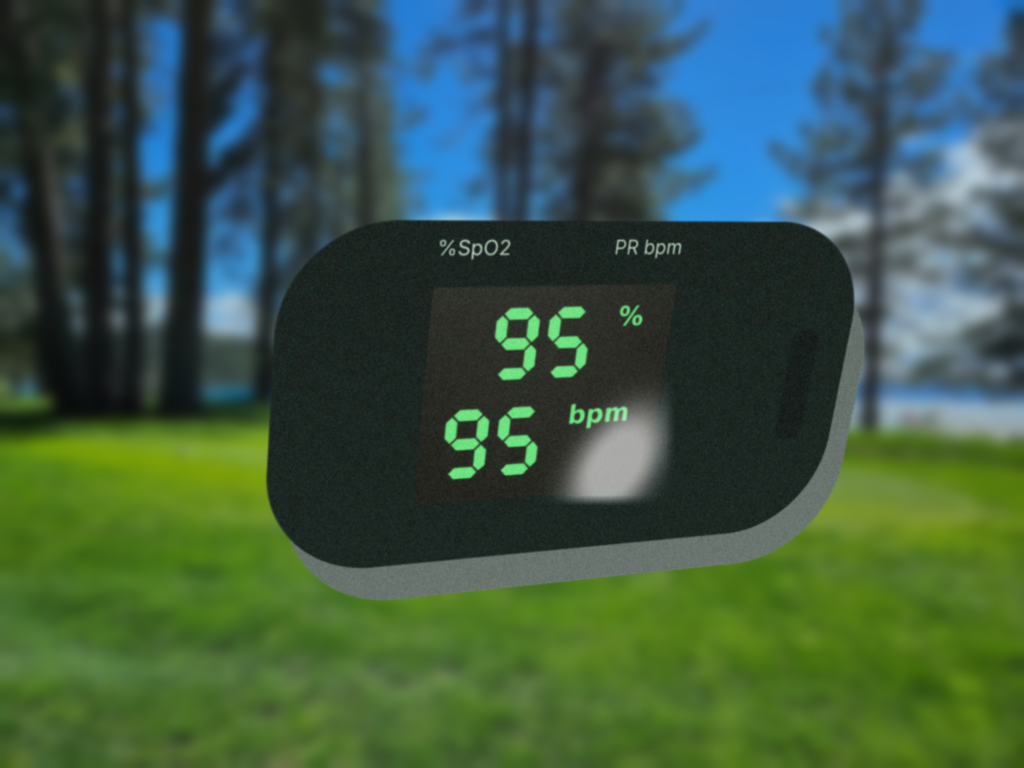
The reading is 95 %
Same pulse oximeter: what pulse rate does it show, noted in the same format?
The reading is 95 bpm
